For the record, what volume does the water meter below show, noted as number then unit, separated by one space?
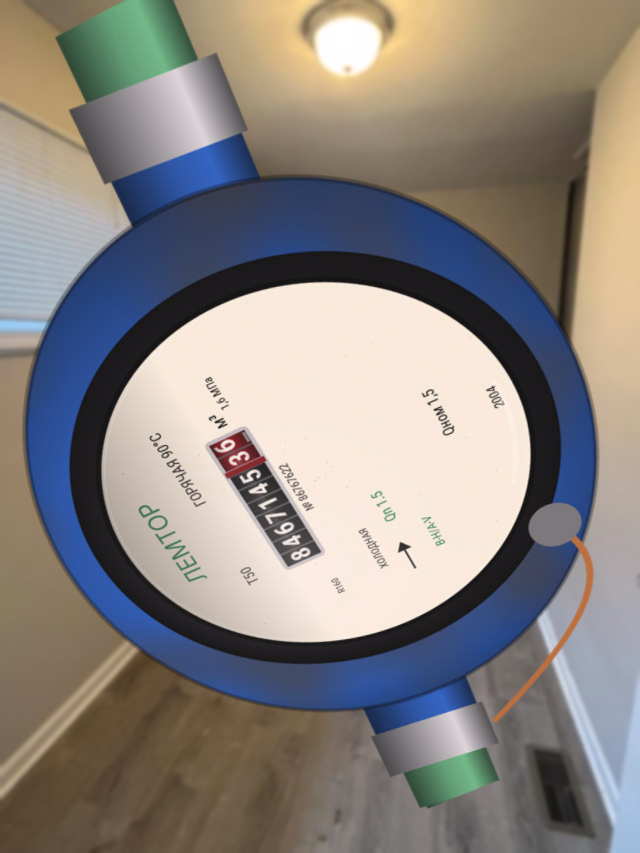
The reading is 8467145.36 m³
